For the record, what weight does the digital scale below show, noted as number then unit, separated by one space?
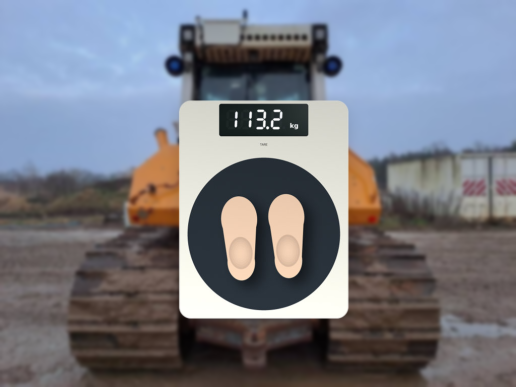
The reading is 113.2 kg
